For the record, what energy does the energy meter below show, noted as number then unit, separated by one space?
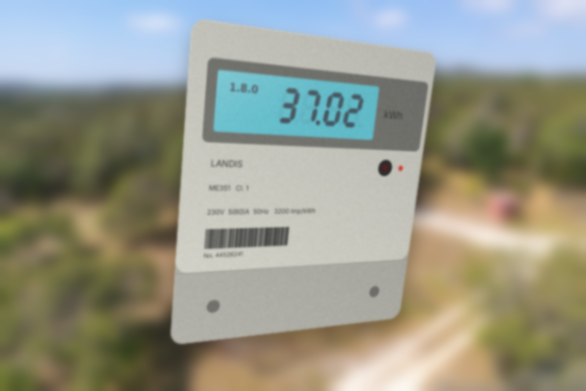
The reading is 37.02 kWh
